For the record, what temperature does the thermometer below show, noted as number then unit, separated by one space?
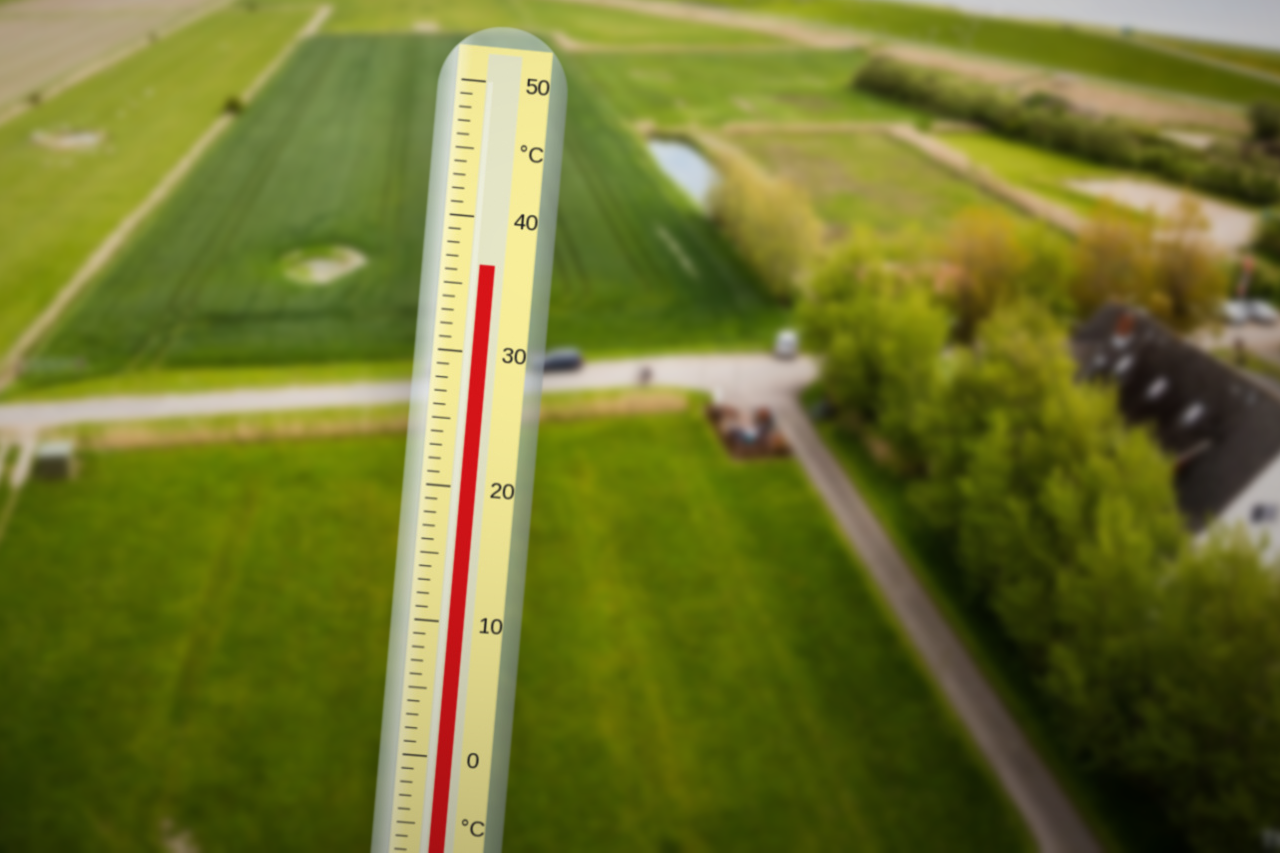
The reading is 36.5 °C
